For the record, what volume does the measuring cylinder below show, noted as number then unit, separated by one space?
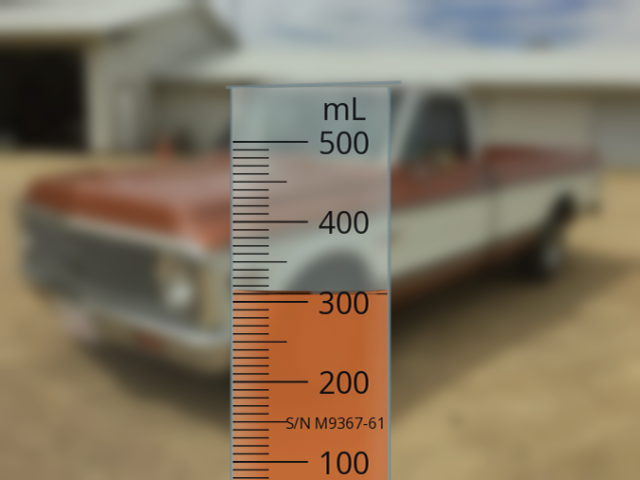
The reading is 310 mL
